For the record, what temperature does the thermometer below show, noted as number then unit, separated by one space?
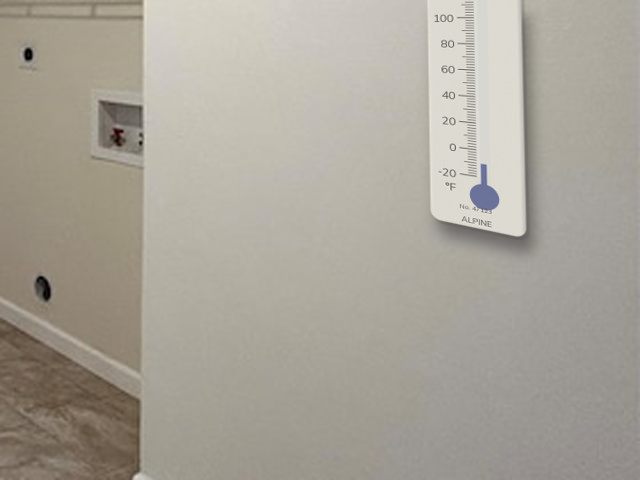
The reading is -10 °F
